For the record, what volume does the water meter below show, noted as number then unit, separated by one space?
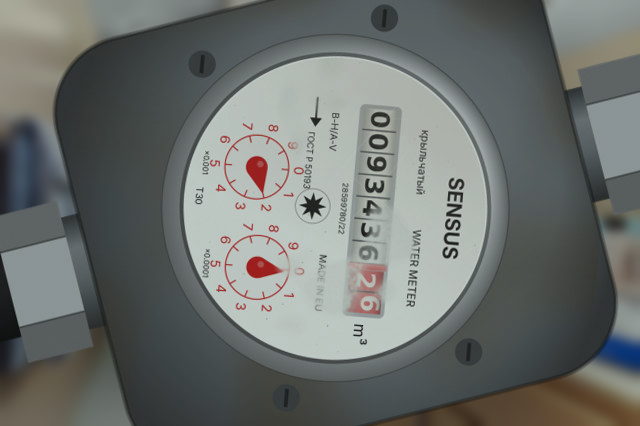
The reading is 93436.2620 m³
